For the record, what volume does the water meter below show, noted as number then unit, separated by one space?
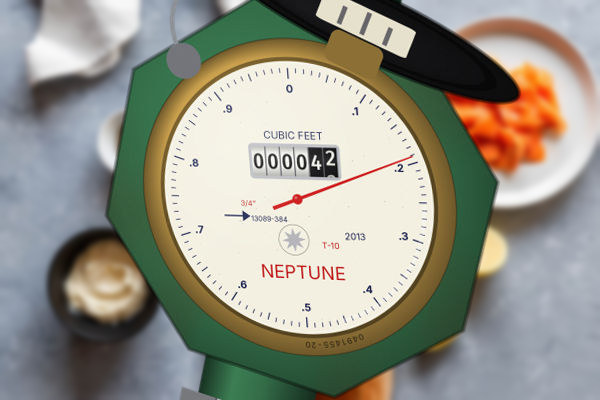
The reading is 42.19 ft³
